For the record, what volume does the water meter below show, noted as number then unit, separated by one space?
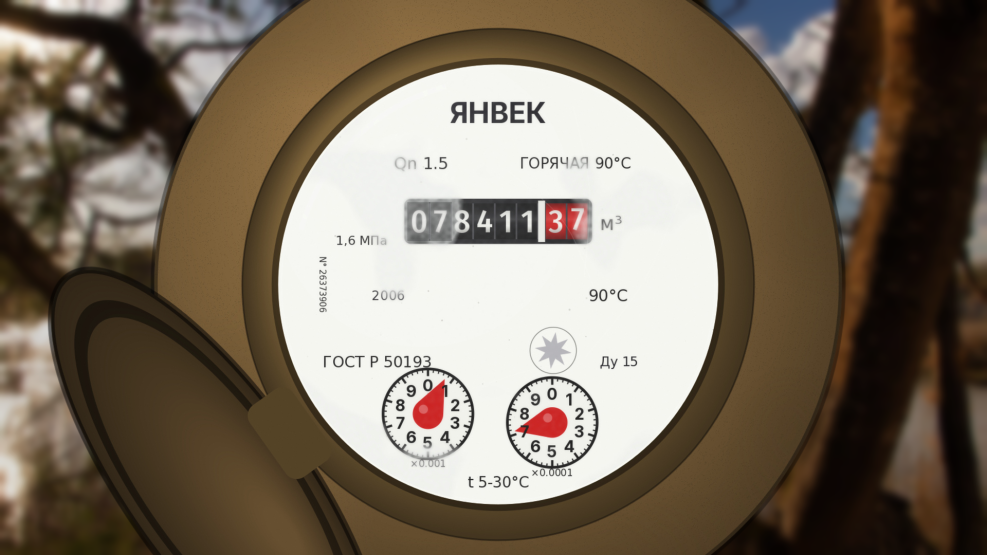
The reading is 78411.3707 m³
